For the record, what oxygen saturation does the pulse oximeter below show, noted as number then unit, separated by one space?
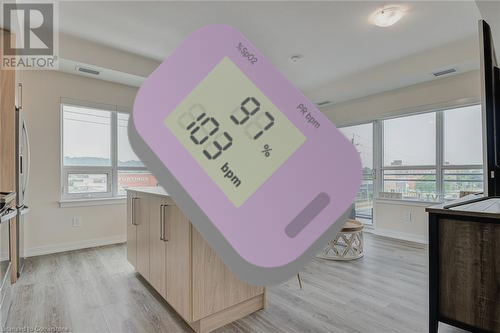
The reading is 97 %
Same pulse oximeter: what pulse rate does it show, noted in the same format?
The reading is 103 bpm
